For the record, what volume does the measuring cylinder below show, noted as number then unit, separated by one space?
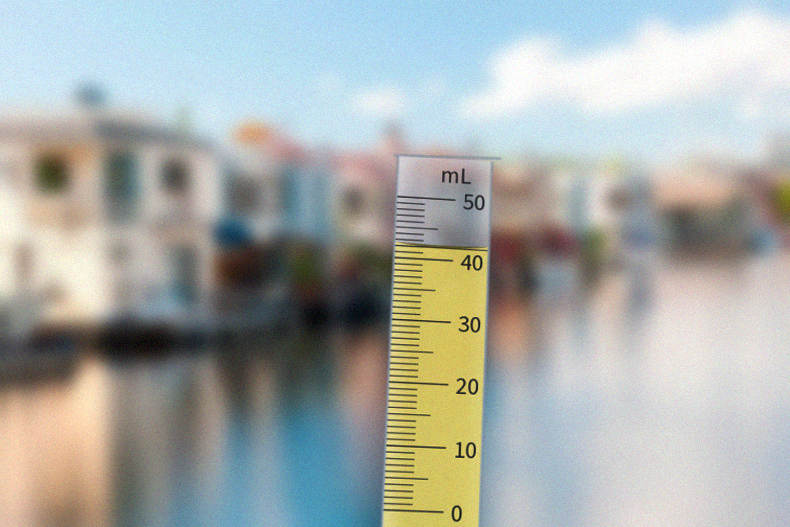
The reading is 42 mL
